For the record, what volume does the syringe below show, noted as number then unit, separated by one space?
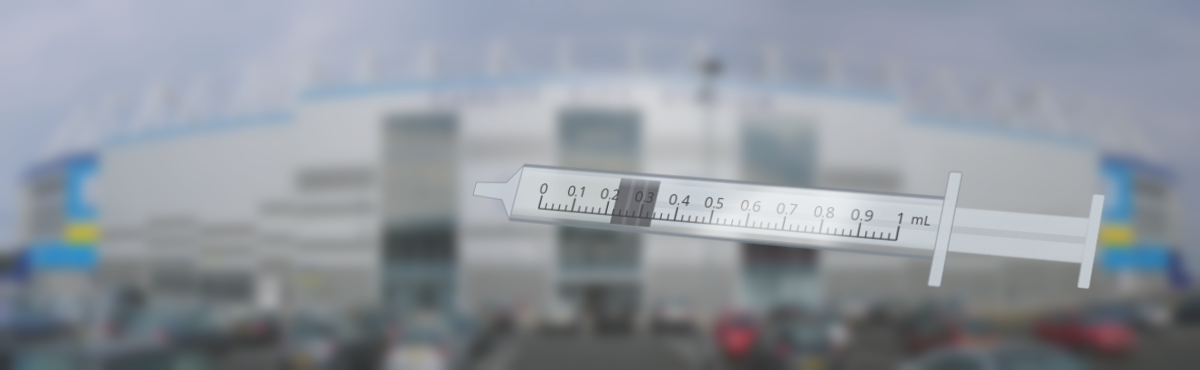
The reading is 0.22 mL
